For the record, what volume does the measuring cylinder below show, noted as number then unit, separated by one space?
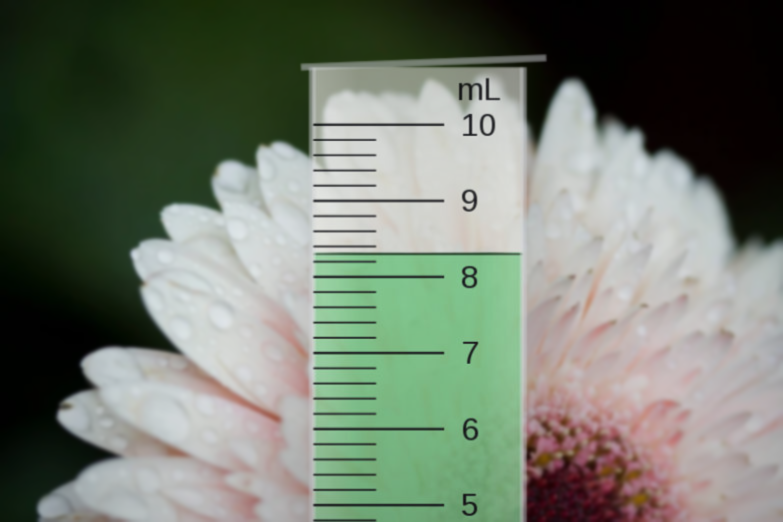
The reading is 8.3 mL
